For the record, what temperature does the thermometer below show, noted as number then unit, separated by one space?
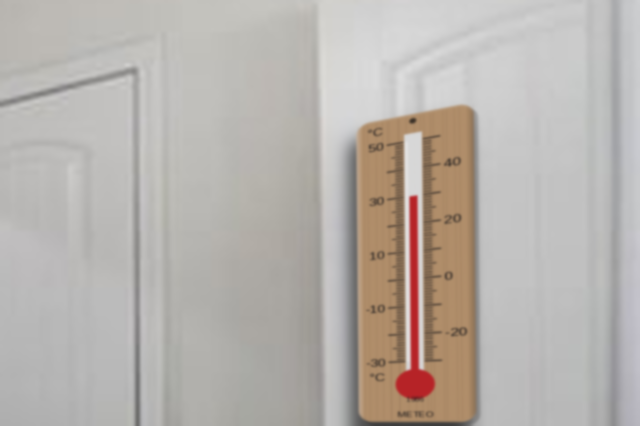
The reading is 30 °C
